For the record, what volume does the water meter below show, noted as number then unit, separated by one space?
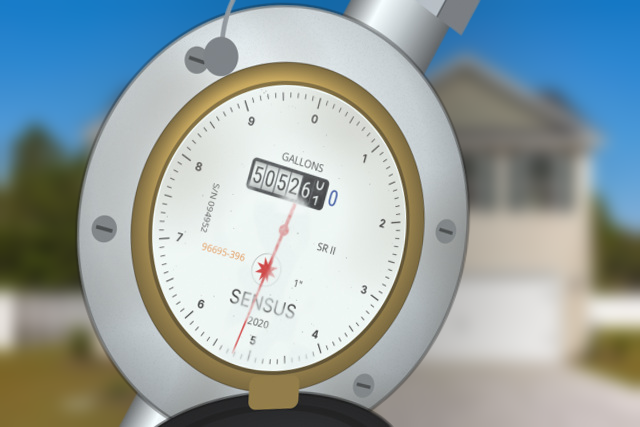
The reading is 5052605.2 gal
